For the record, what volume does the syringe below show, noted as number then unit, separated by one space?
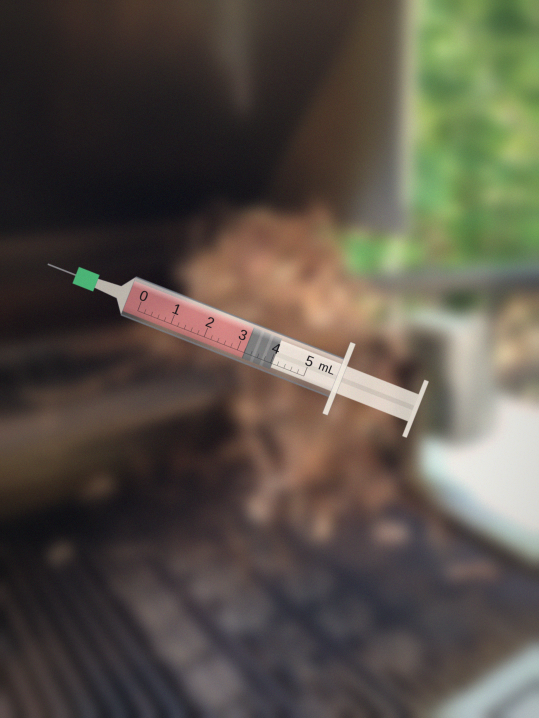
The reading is 3.2 mL
